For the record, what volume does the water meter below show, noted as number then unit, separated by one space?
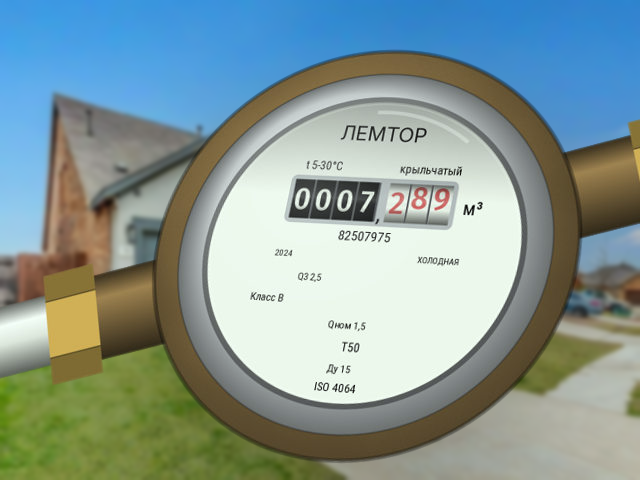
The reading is 7.289 m³
